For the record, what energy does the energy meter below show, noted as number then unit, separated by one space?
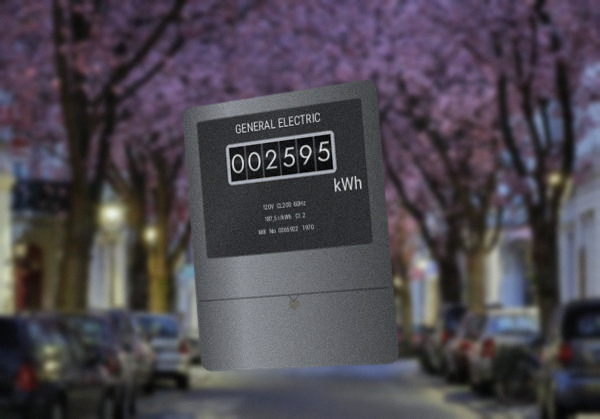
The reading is 2595 kWh
